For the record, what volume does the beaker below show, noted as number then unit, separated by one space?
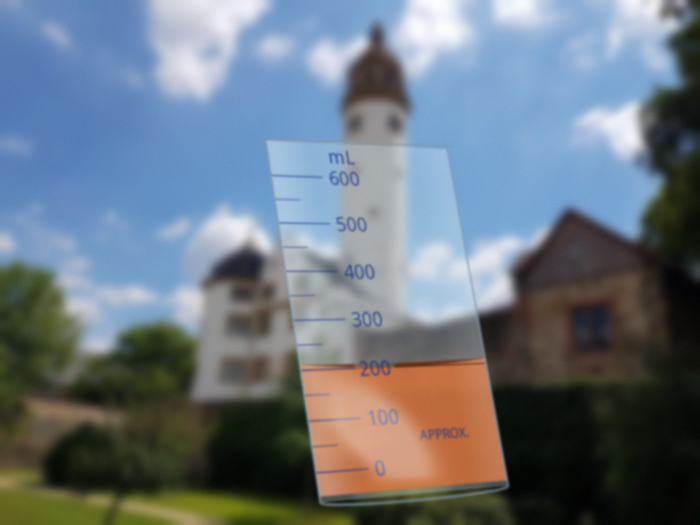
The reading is 200 mL
